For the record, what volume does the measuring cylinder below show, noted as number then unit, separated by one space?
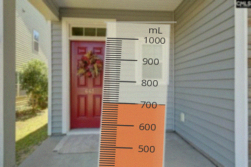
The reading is 700 mL
